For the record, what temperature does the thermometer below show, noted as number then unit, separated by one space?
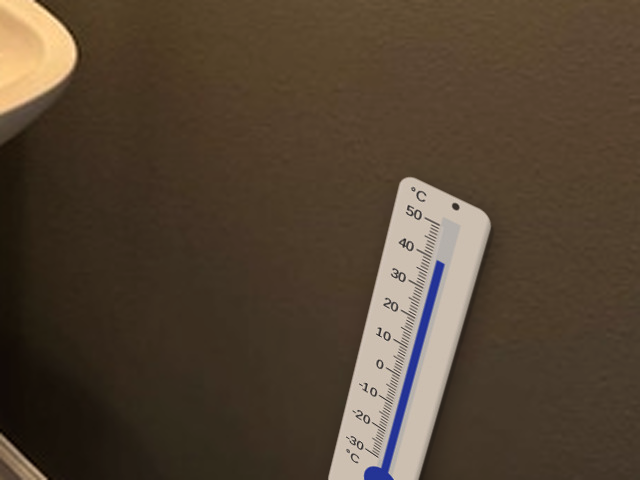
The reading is 40 °C
